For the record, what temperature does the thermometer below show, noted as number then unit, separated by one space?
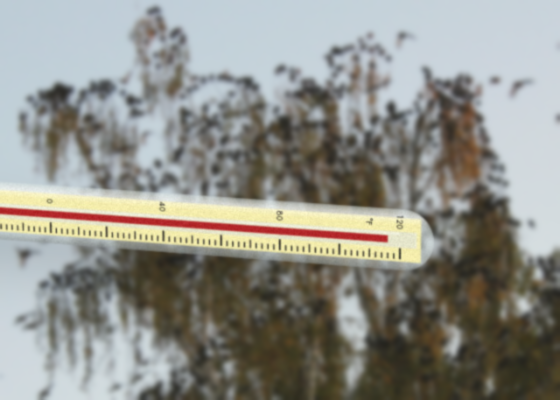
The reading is 116 °F
